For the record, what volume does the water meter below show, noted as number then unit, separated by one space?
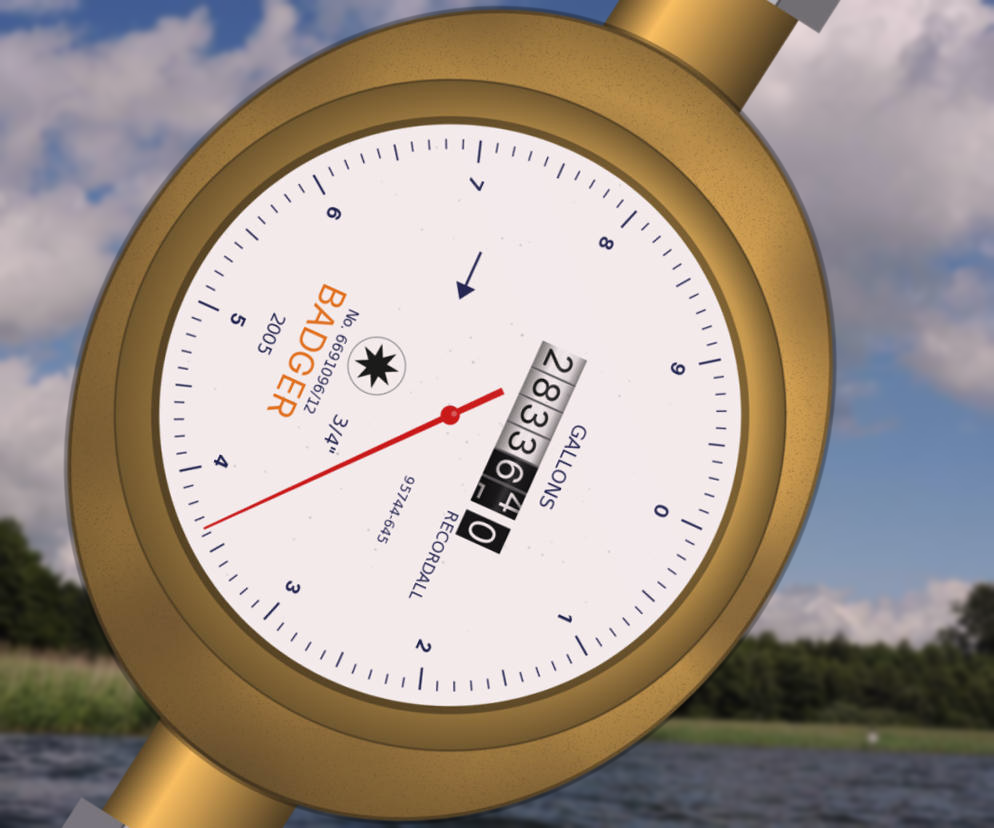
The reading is 2833643.6 gal
